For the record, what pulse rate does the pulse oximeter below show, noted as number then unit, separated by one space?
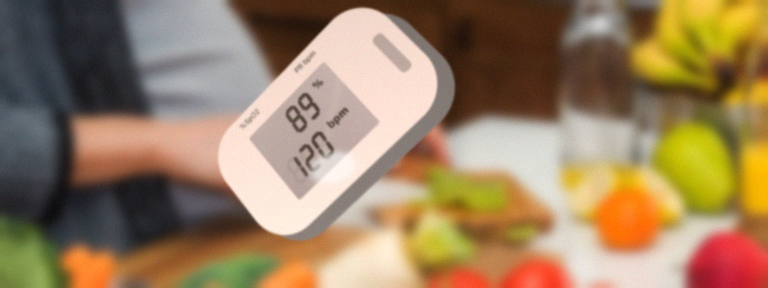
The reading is 120 bpm
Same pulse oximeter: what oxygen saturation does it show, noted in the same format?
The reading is 89 %
